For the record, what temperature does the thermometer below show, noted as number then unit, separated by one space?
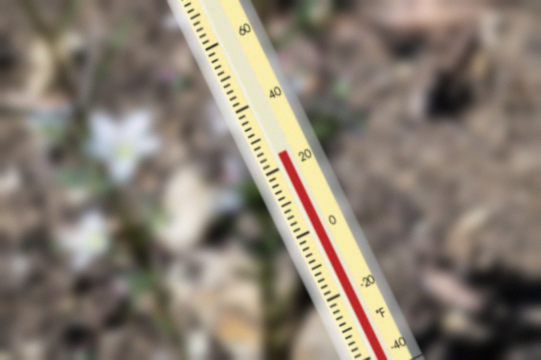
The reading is 24 °F
